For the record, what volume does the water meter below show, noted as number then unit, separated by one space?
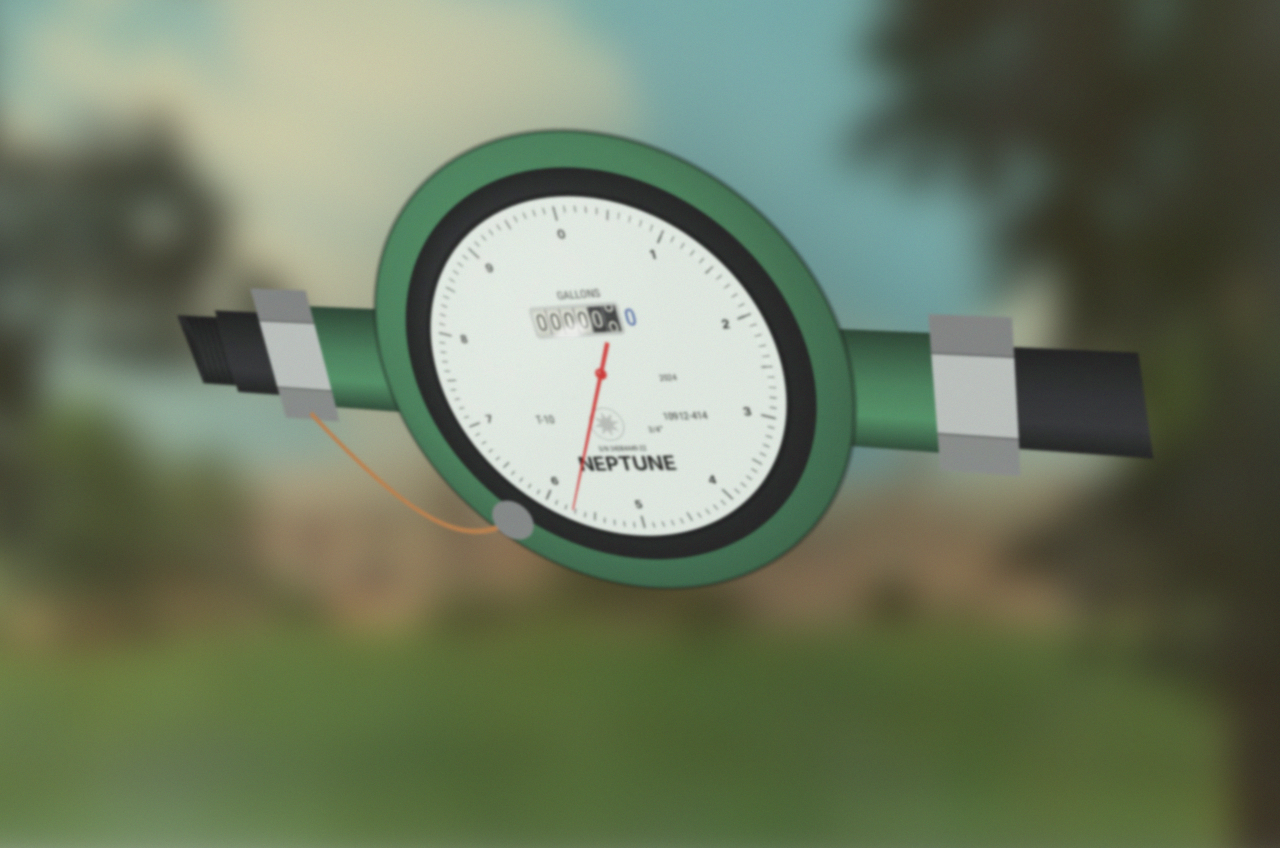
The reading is 85.7 gal
